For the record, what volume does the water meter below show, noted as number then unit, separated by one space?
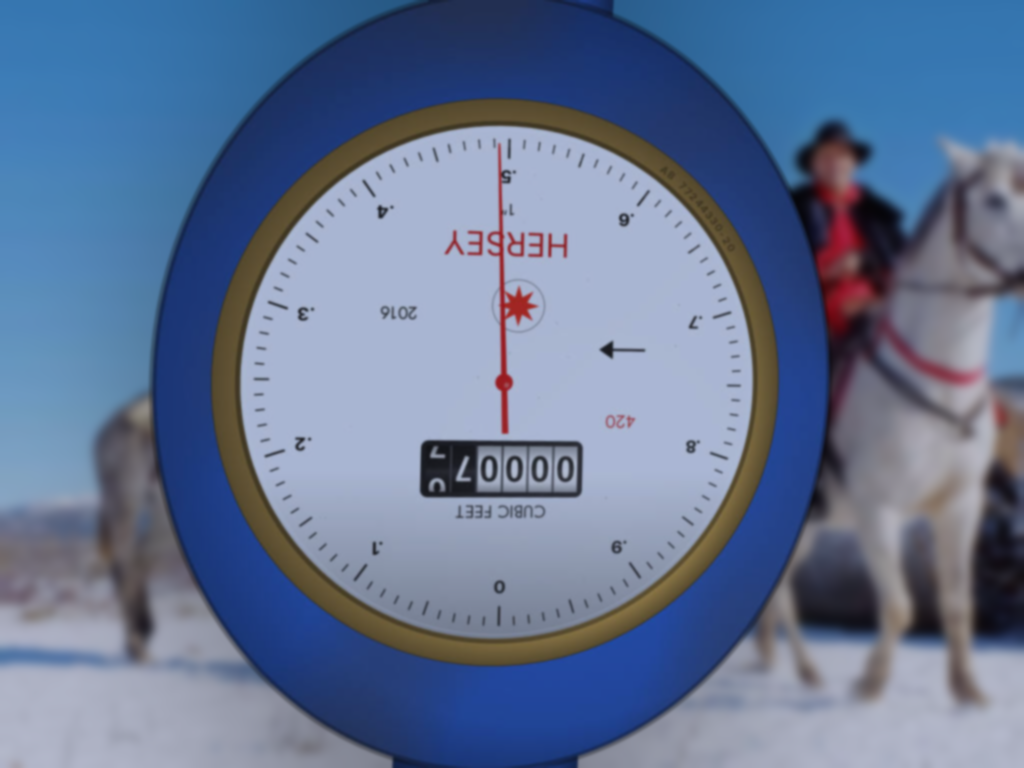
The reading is 76.49 ft³
